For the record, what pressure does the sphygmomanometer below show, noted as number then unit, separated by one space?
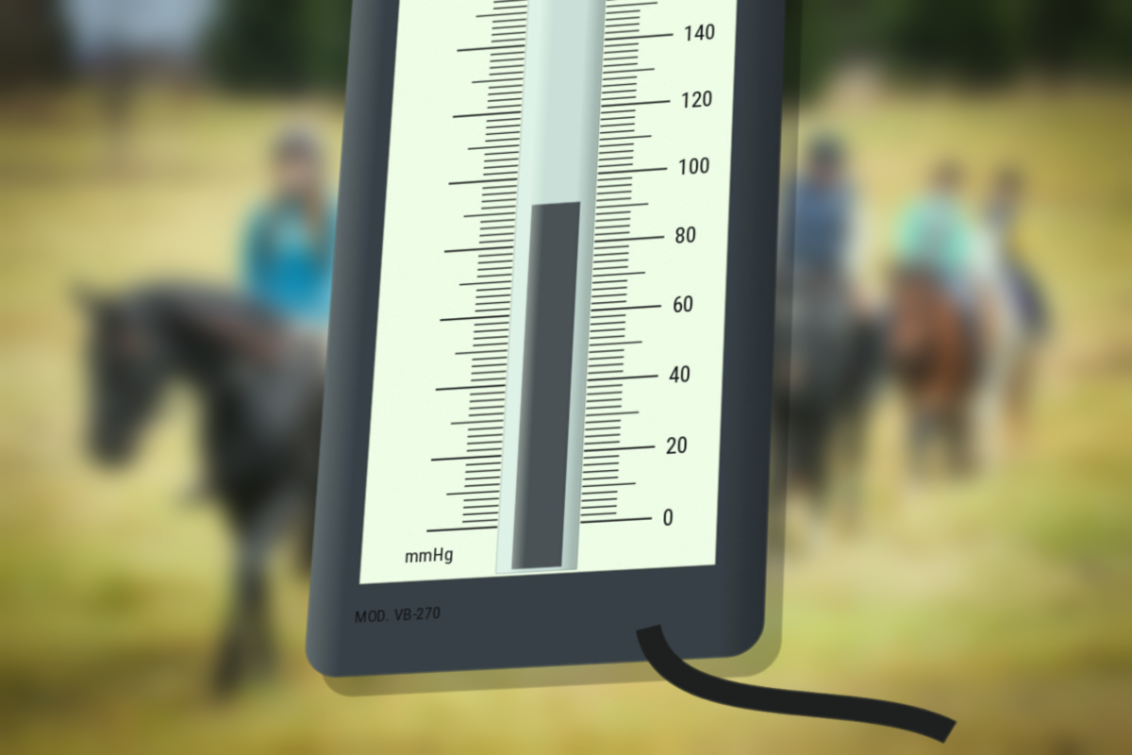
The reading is 92 mmHg
